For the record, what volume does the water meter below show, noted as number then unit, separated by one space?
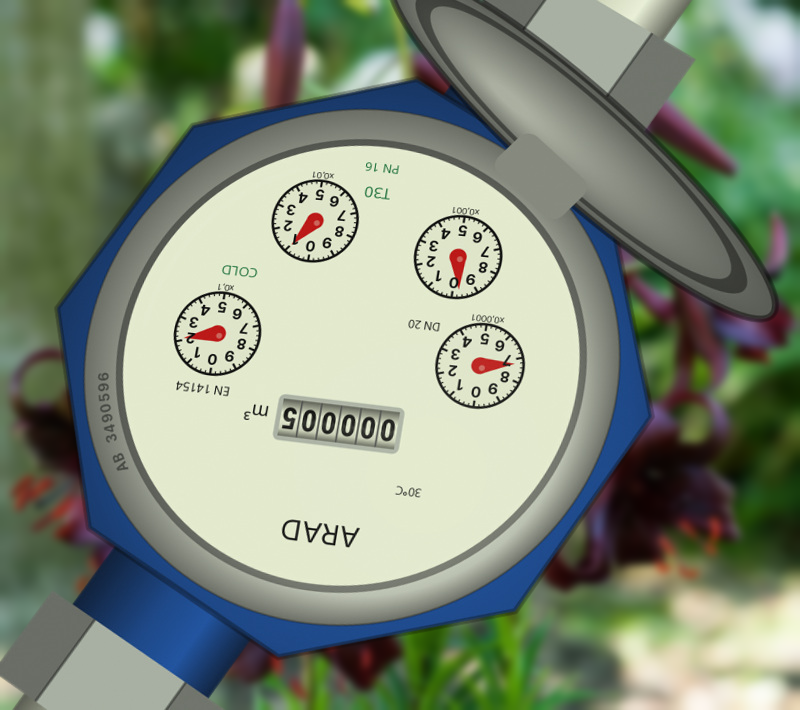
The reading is 5.2097 m³
